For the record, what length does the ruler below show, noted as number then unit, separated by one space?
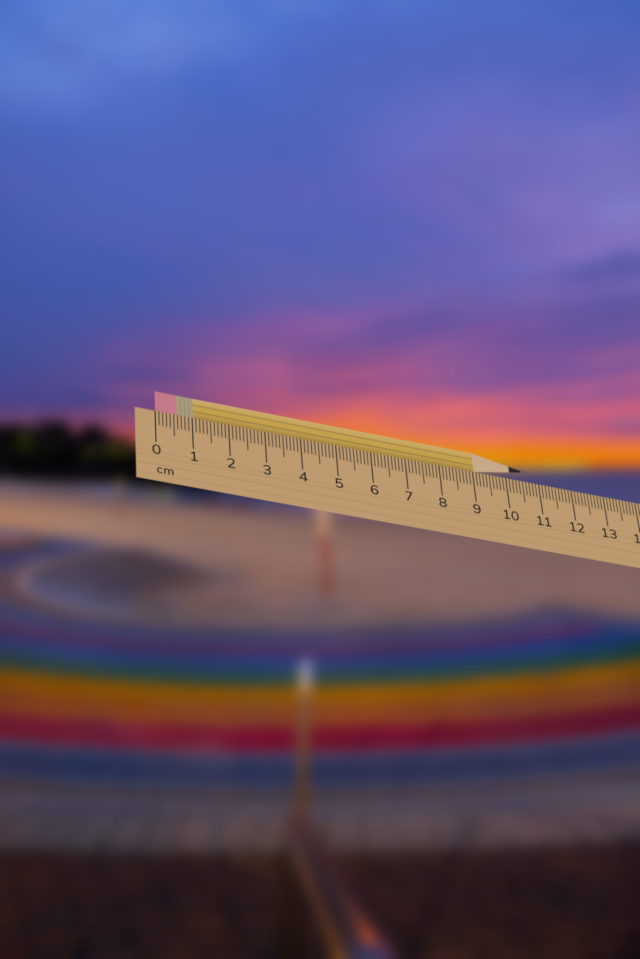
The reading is 10.5 cm
